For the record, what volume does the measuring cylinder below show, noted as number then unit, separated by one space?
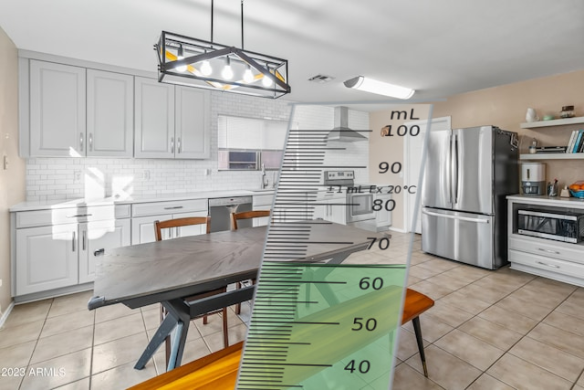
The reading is 64 mL
